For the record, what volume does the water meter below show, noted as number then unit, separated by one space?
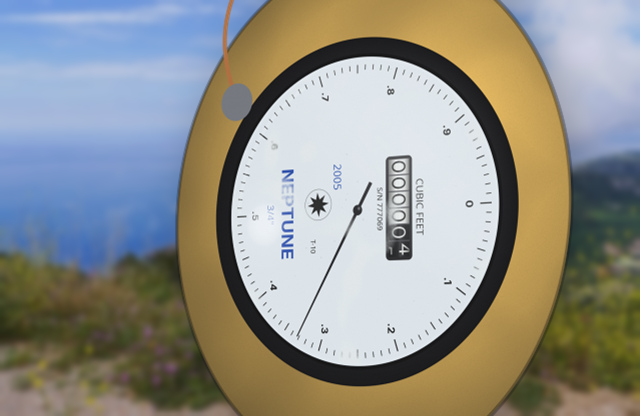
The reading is 4.33 ft³
